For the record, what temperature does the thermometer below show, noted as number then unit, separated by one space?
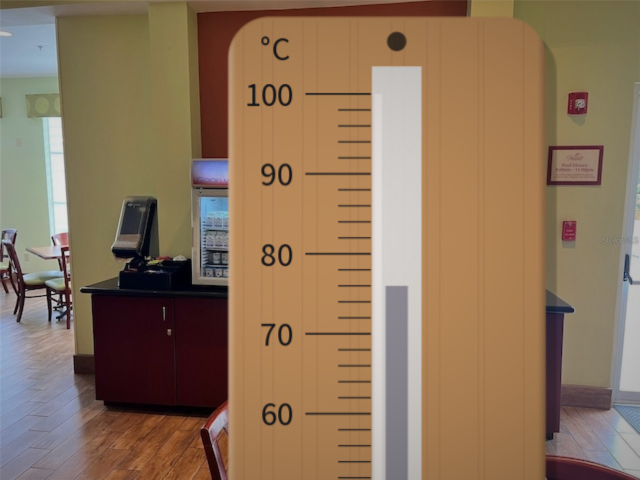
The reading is 76 °C
